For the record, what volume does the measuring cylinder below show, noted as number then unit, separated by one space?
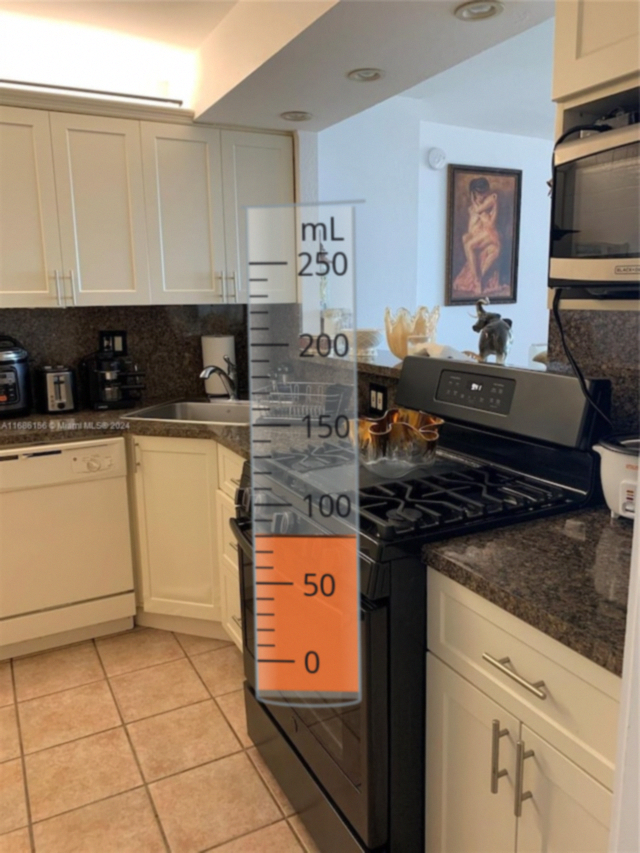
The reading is 80 mL
